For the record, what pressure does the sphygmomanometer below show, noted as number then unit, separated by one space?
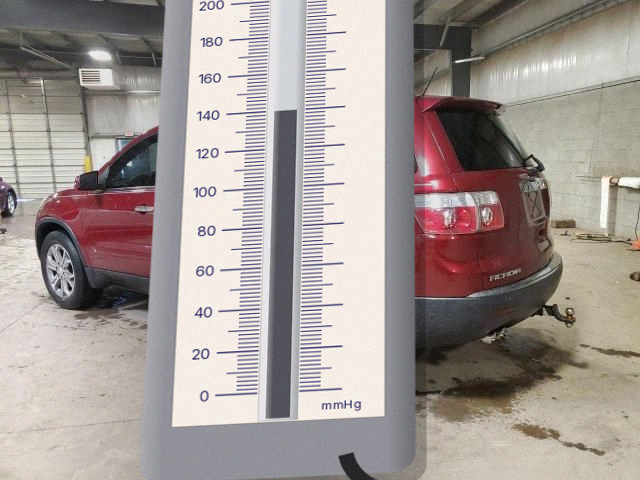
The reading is 140 mmHg
